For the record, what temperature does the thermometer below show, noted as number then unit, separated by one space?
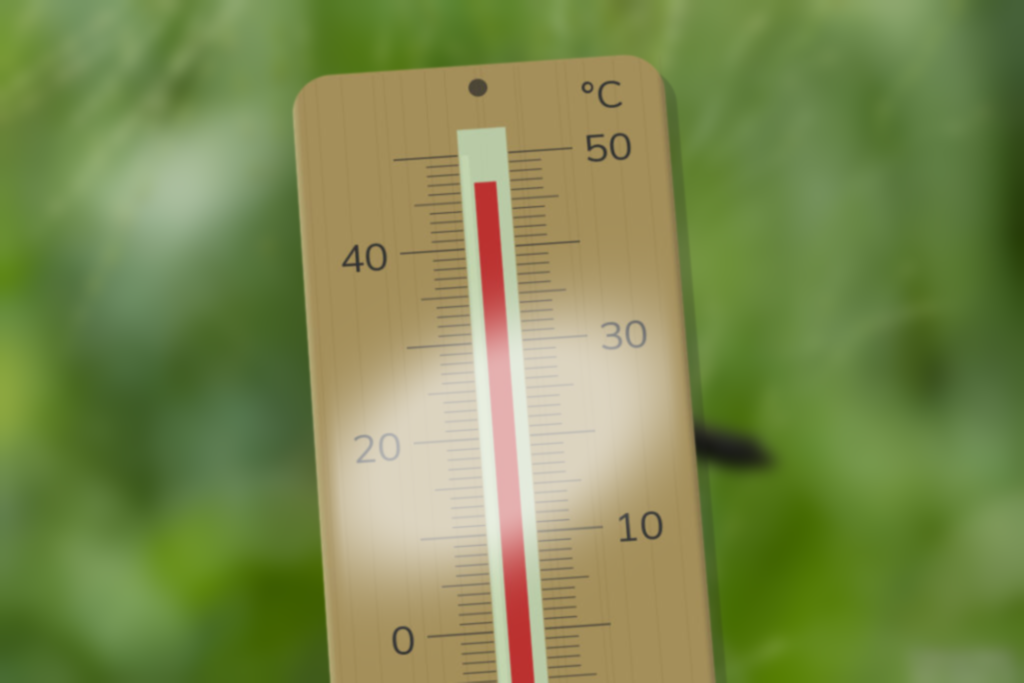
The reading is 47 °C
